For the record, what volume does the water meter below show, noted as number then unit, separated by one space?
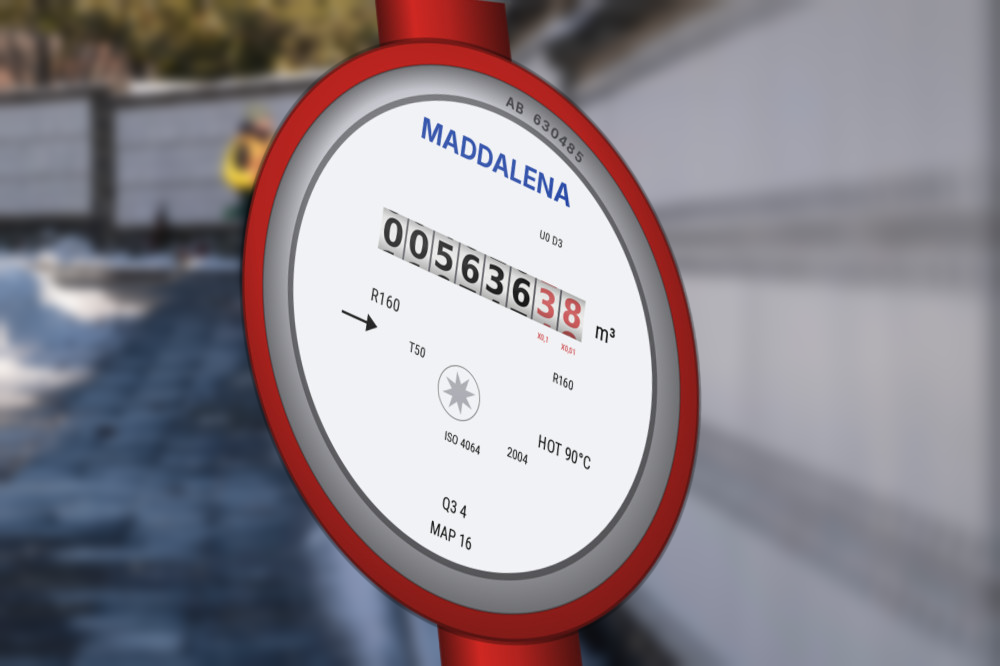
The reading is 5636.38 m³
